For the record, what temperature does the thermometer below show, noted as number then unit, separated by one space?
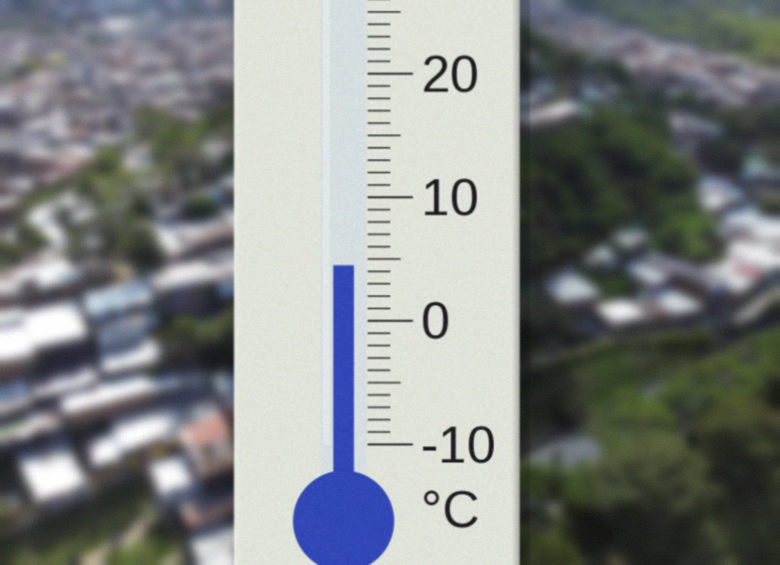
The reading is 4.5 °C
